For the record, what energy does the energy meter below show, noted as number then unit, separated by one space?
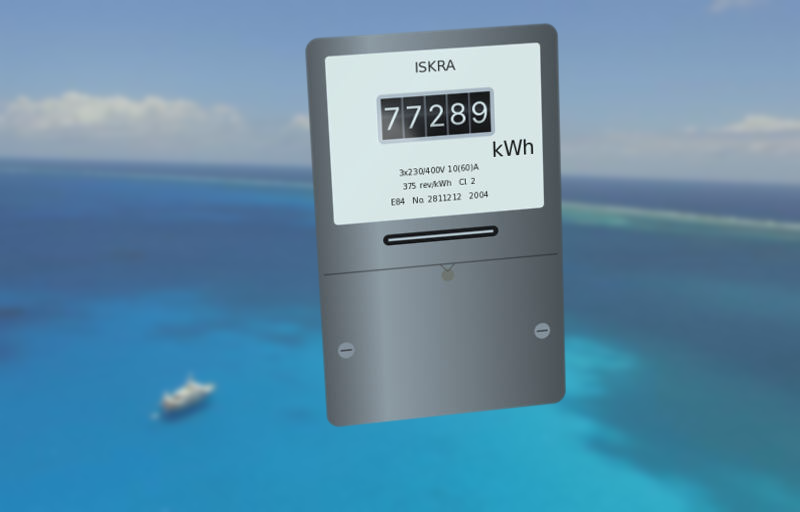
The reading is 77289 kWh
